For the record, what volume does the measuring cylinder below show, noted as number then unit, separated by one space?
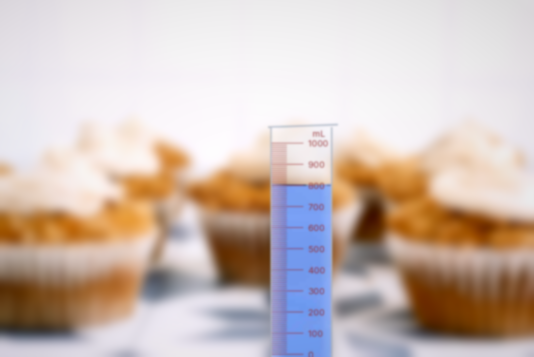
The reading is 800 mL
